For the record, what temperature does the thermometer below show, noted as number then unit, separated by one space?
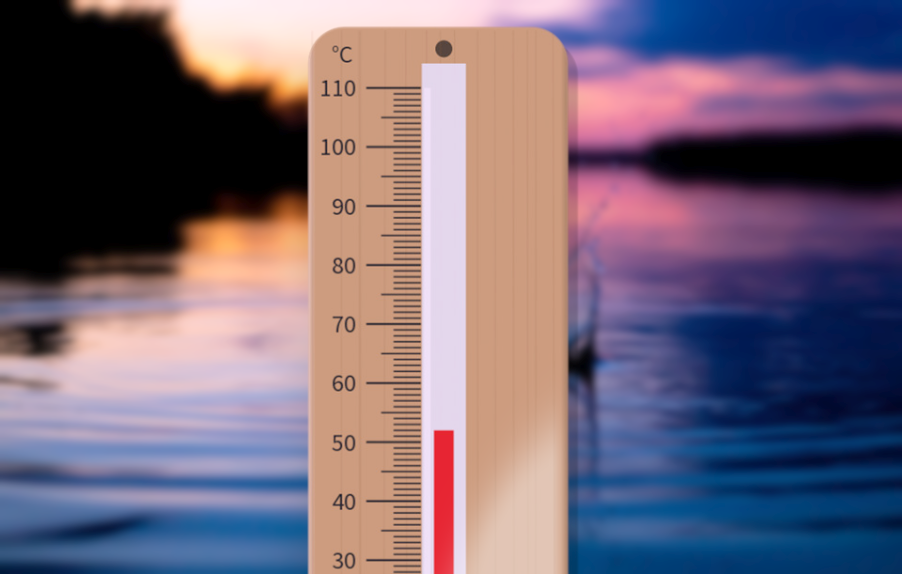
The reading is 52 °C
